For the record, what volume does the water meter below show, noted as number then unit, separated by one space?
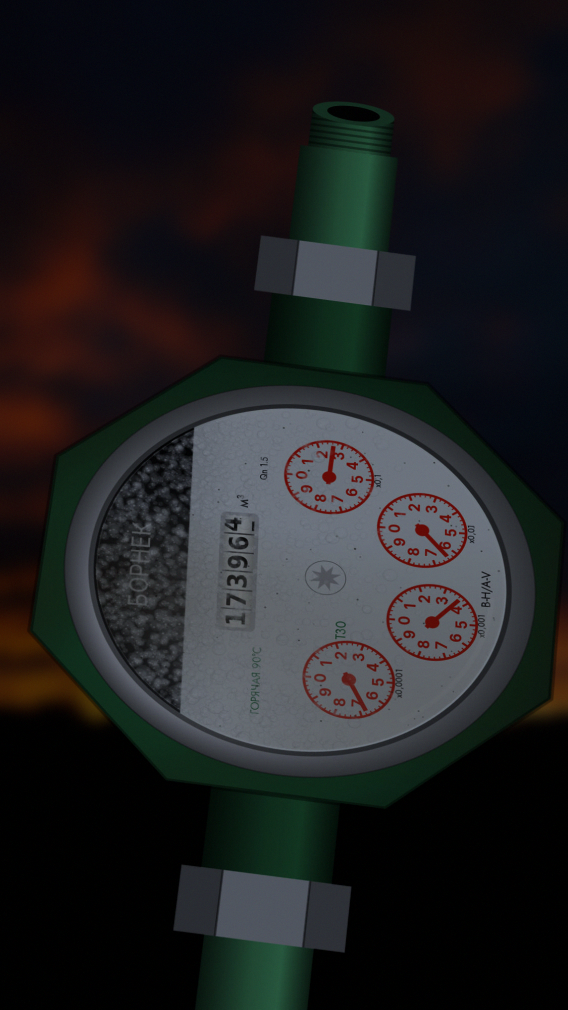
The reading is 173964.2636 m³
